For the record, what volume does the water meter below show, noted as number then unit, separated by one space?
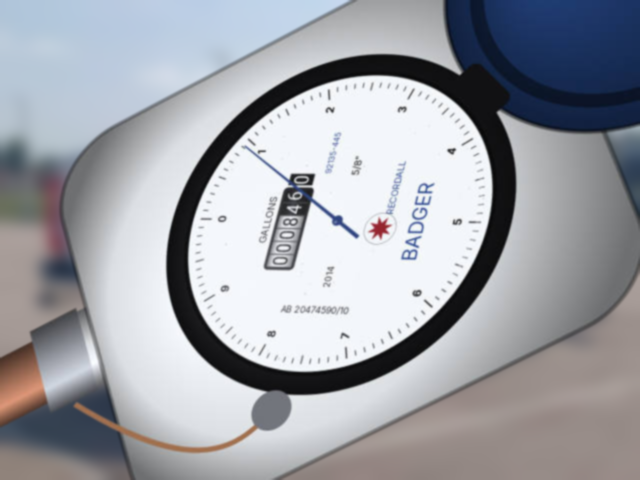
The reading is 8460.9 gal
